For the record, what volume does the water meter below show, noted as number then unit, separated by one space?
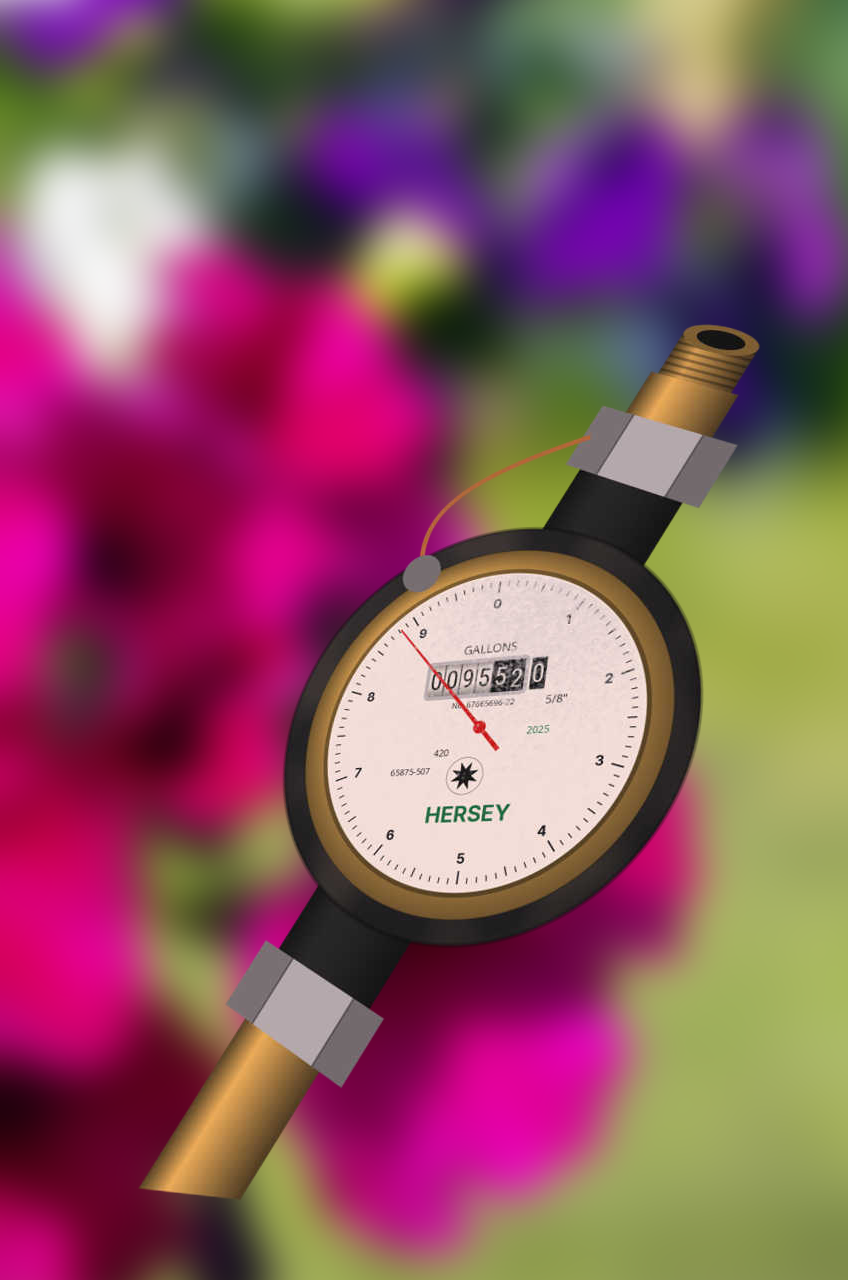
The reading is 95518.8 gal
